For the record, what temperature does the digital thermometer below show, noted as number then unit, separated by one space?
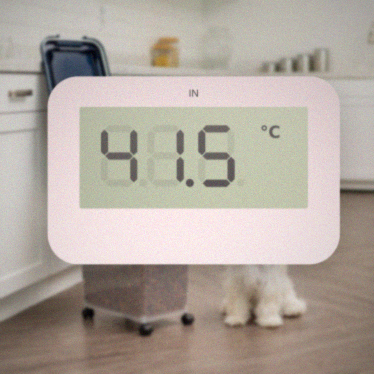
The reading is 41.5 °C
